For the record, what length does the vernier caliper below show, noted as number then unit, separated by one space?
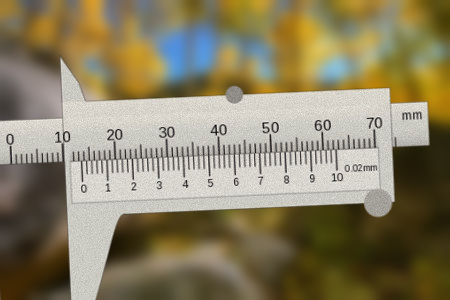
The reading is 13.5 mm
